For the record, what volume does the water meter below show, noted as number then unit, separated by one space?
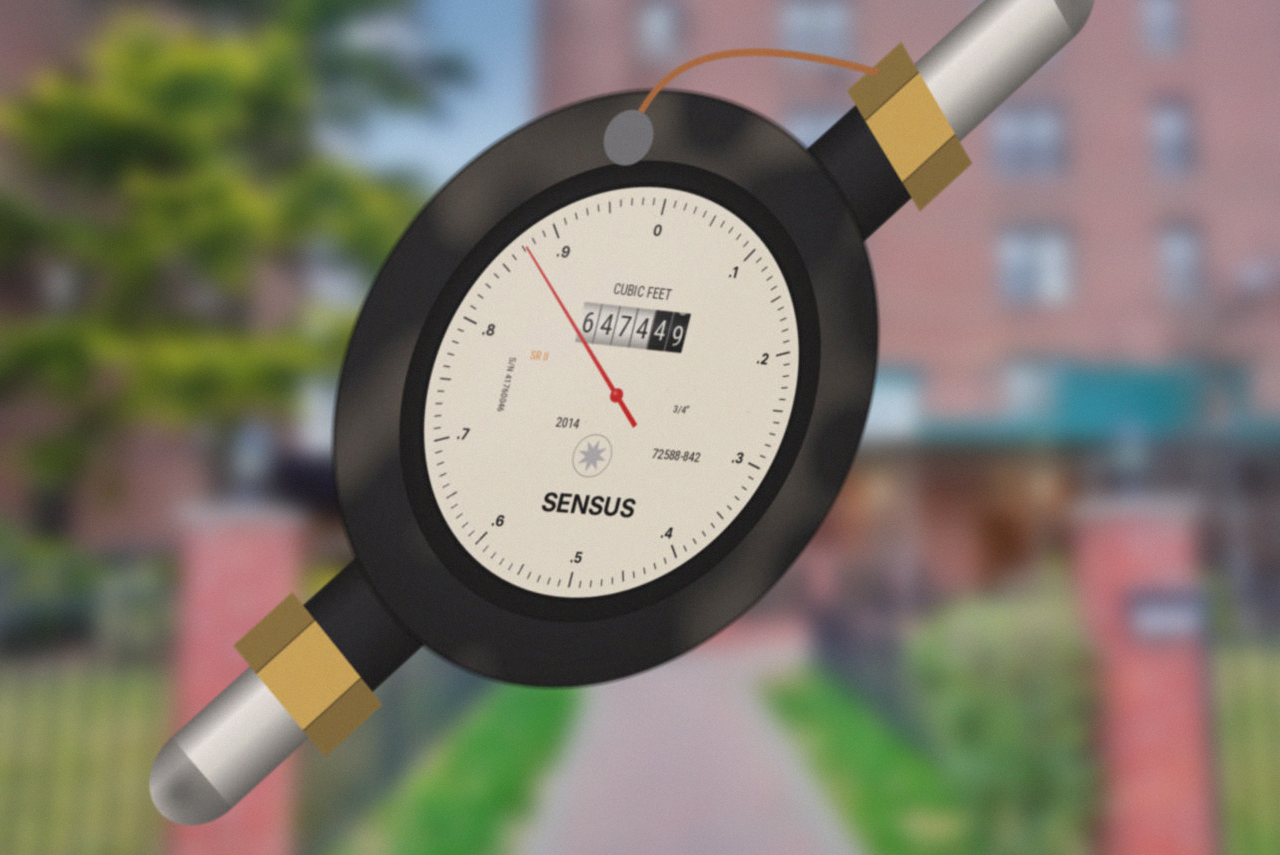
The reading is 647448.87 ft³
